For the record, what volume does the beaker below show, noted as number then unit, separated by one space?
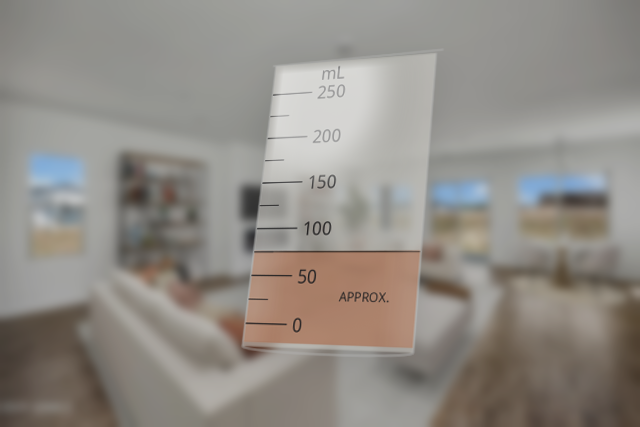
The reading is 75 mL
